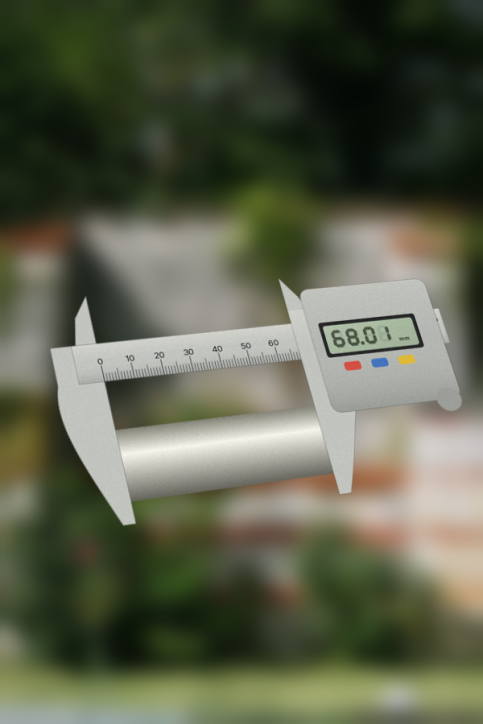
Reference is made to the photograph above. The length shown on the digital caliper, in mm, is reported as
68.01 mm
